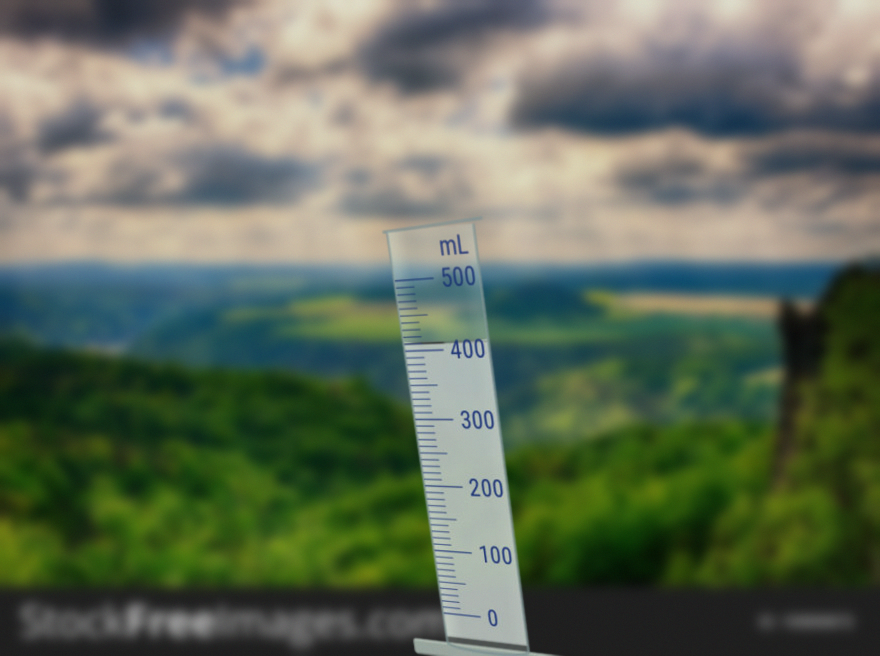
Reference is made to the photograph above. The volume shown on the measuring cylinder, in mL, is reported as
410 mL
